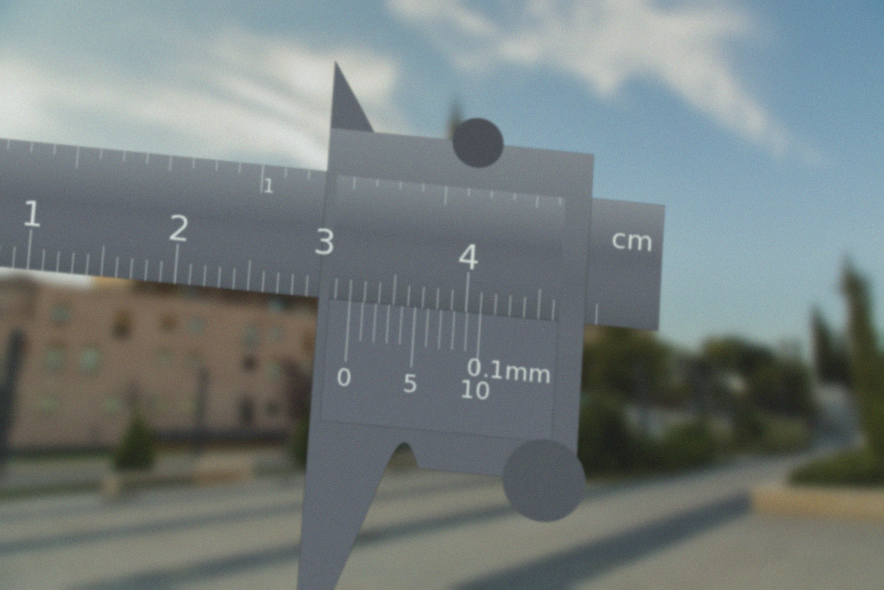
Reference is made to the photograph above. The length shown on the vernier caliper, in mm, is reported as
32.0 mm
